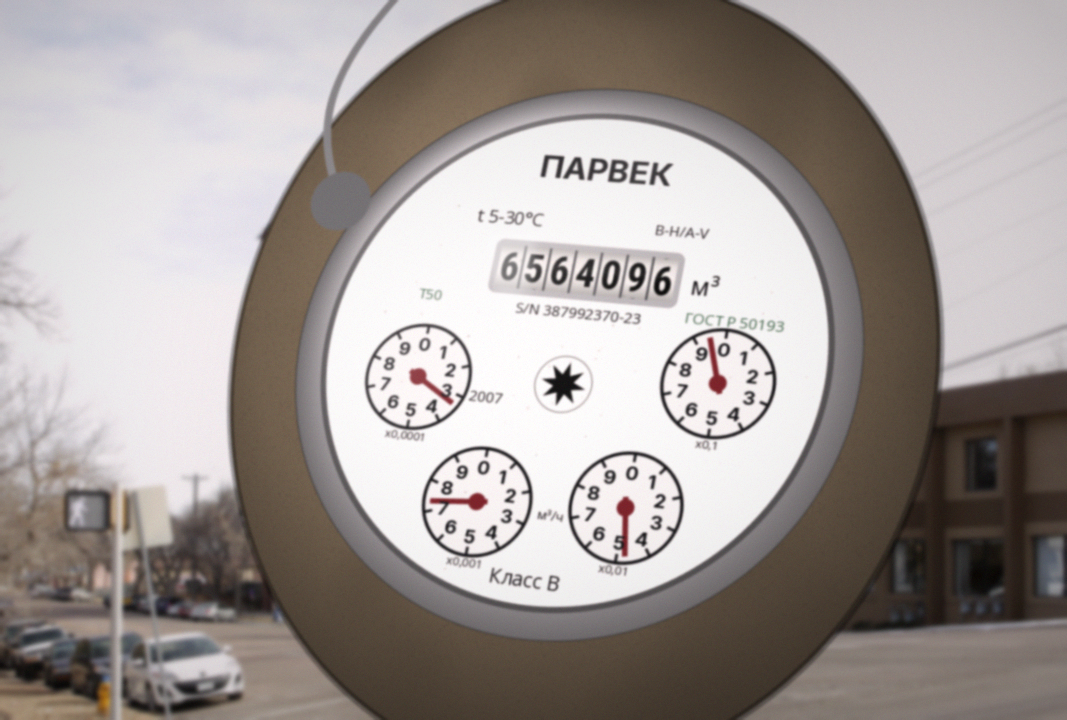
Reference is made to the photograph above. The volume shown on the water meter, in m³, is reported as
6564095.9473 m³
